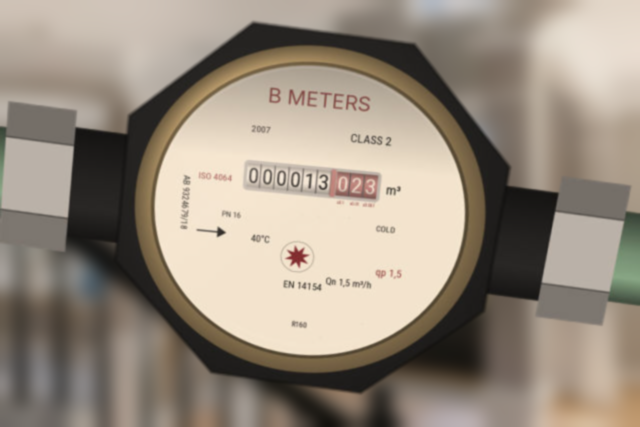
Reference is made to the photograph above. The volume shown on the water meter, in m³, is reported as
13.023 m³
